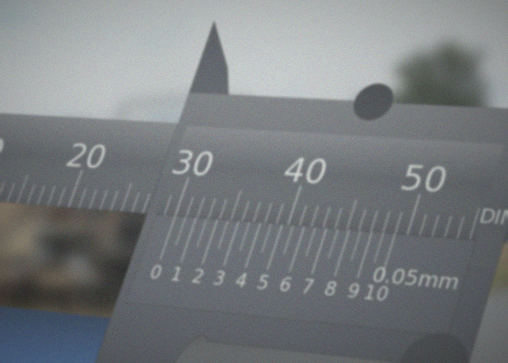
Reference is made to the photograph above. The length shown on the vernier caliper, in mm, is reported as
30.0 mm
